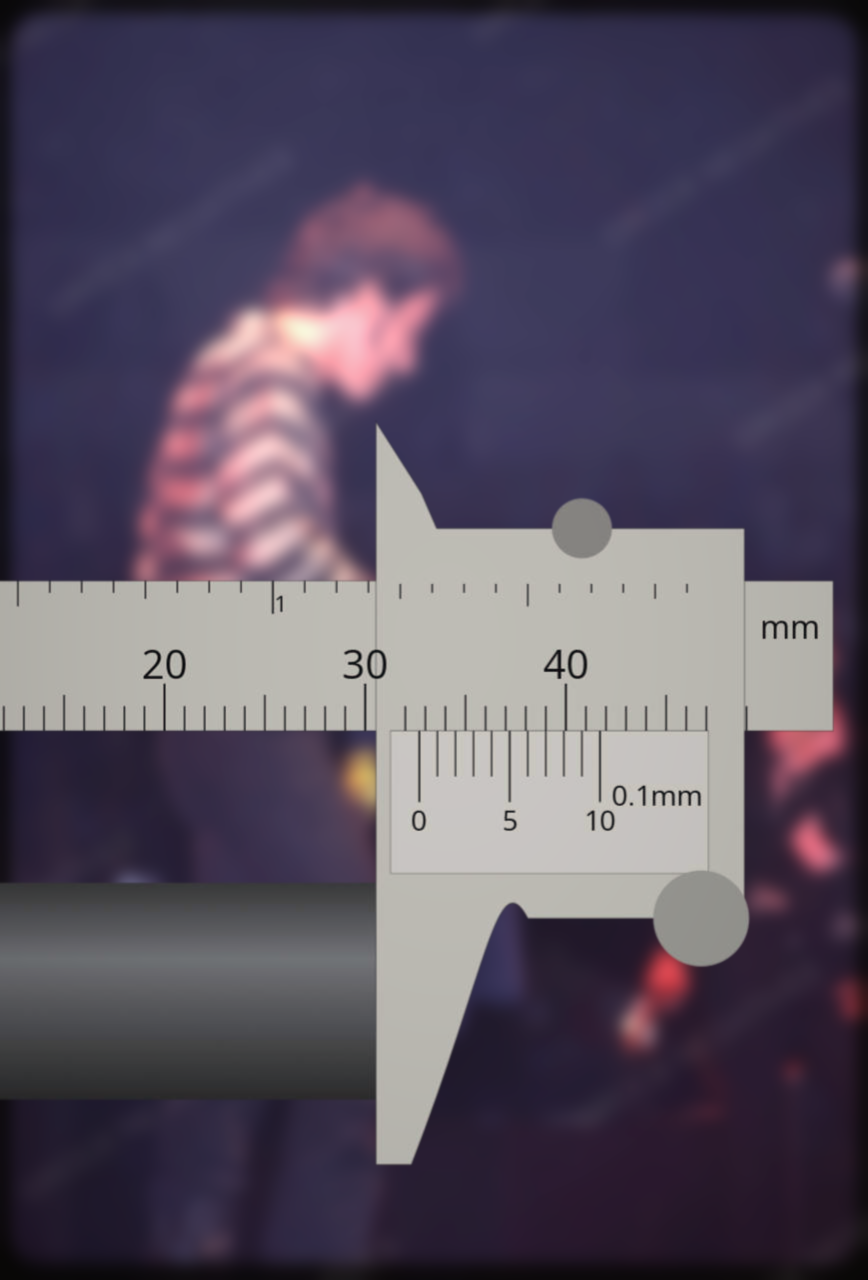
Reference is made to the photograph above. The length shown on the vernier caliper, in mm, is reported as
32.7 mm
